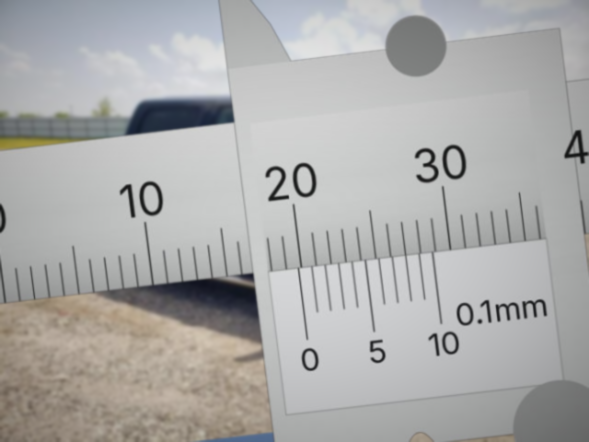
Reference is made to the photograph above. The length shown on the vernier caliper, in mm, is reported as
19.8 mm
